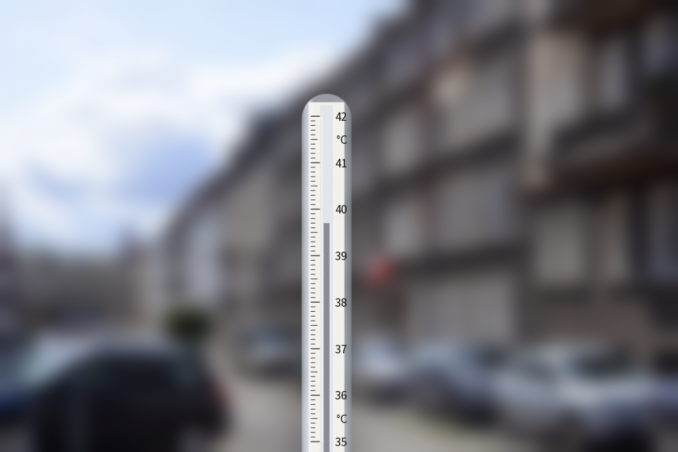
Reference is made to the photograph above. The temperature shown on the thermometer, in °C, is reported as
39.7 °C
